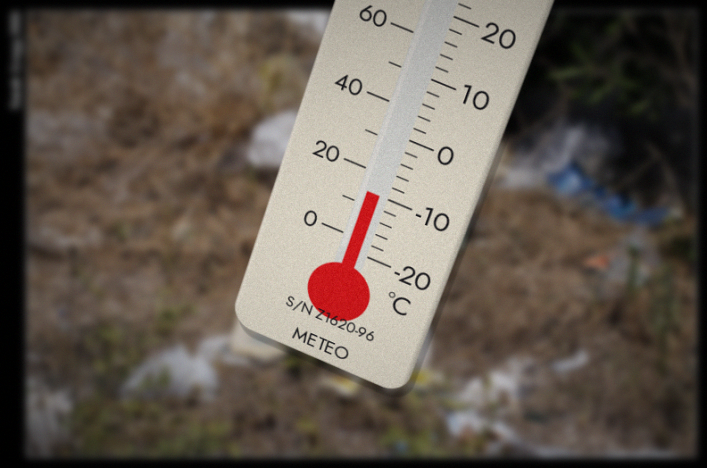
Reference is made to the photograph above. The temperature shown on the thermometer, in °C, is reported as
-10 °C
